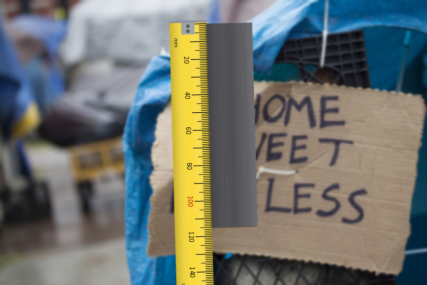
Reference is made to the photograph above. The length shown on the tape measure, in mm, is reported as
115 mm
